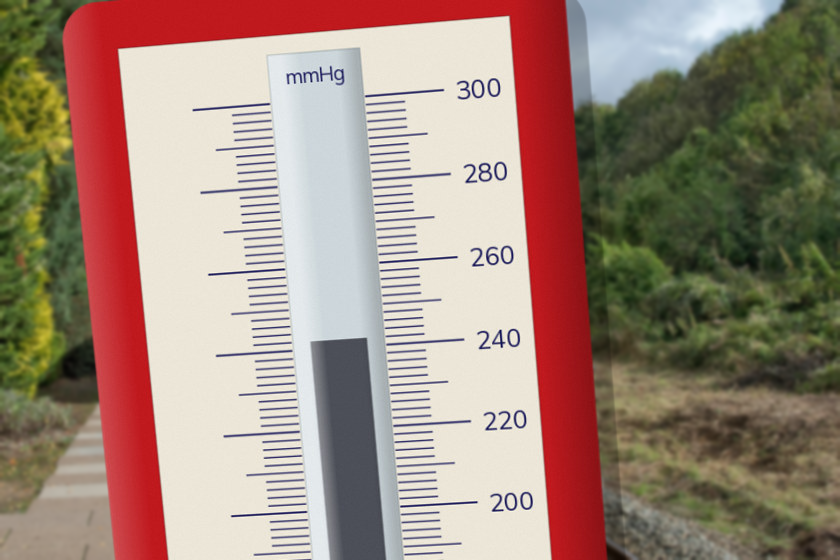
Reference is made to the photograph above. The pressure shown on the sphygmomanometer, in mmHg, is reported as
242 mmHg
